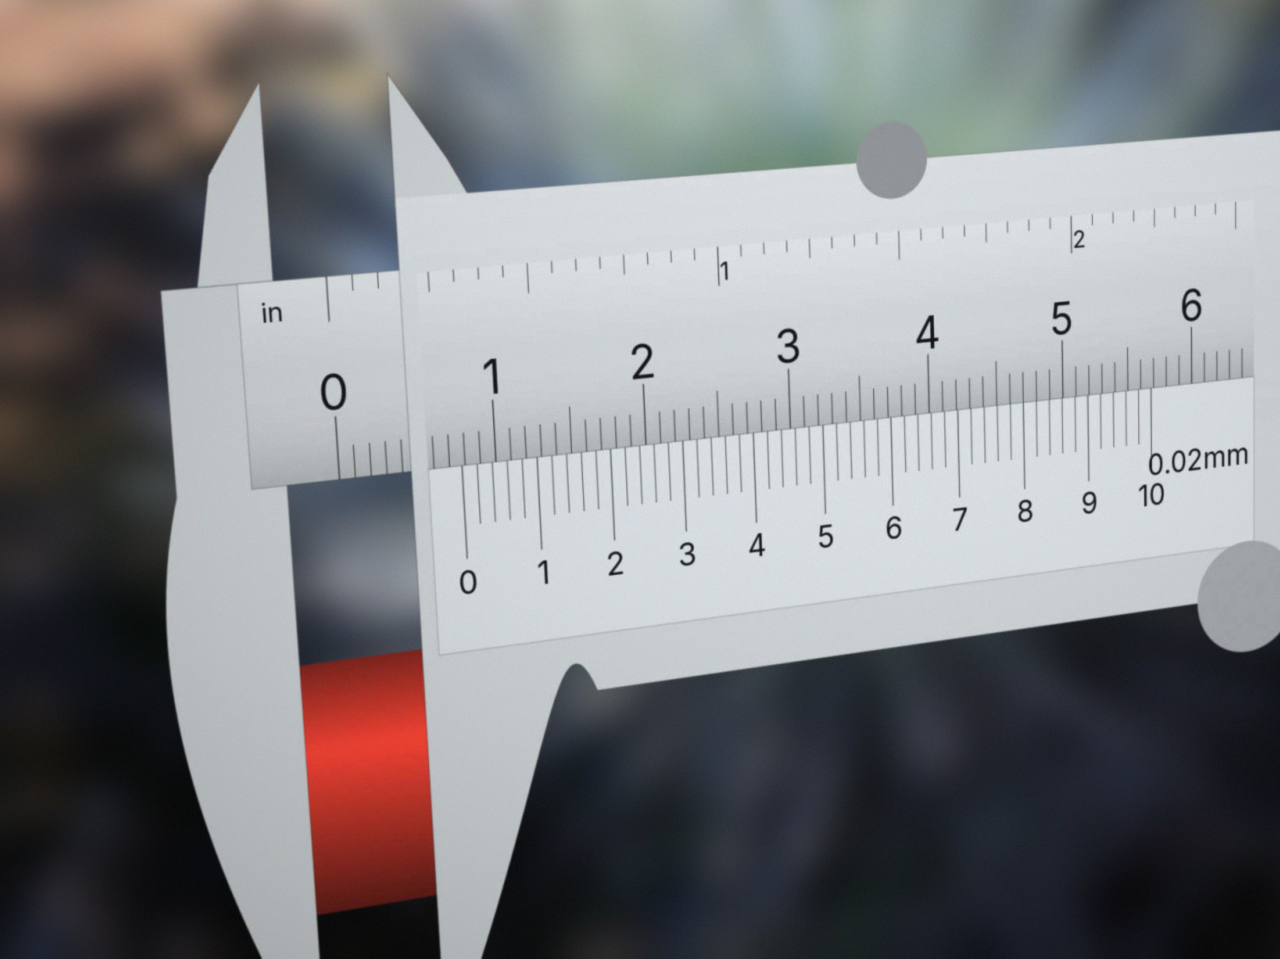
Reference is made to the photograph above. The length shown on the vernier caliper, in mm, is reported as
7.8 mm
